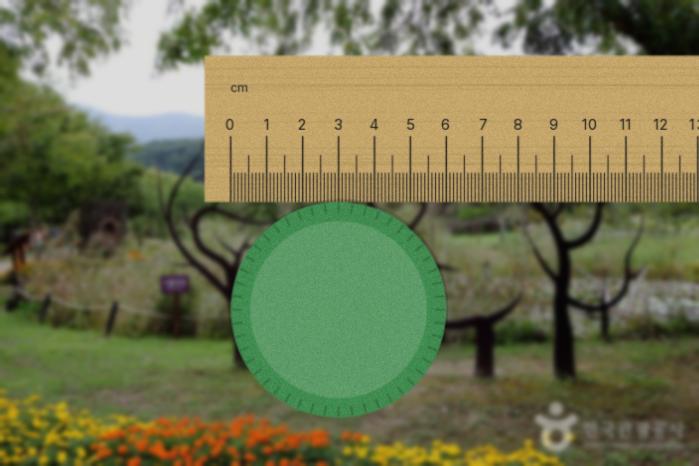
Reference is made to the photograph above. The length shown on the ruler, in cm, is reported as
6 cm
